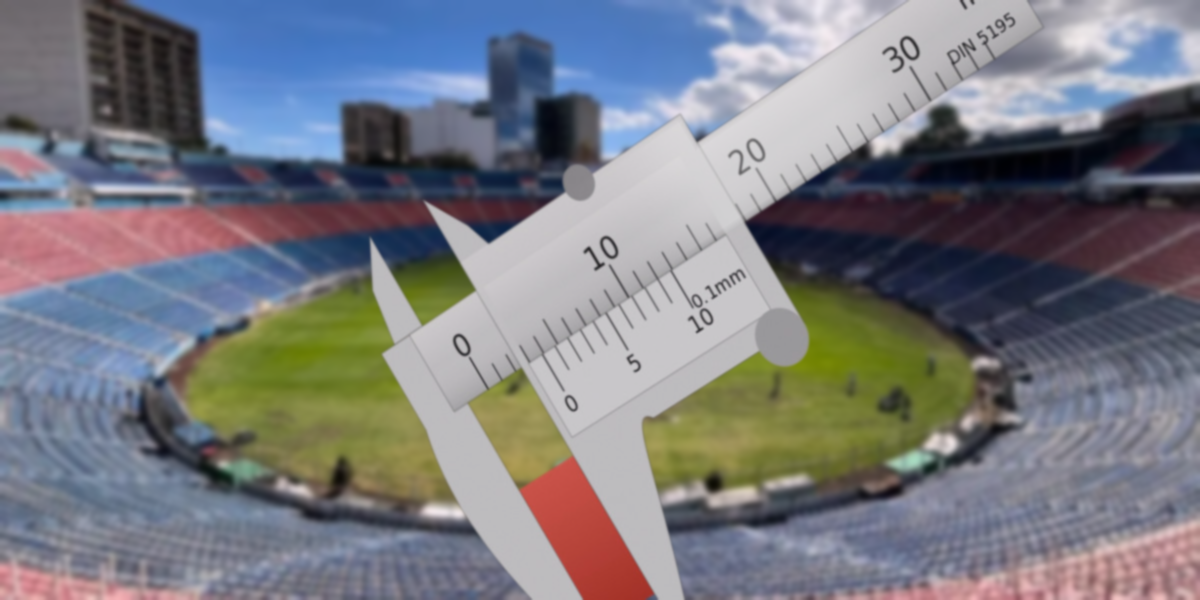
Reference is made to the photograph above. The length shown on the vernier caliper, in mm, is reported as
3.9 mm
